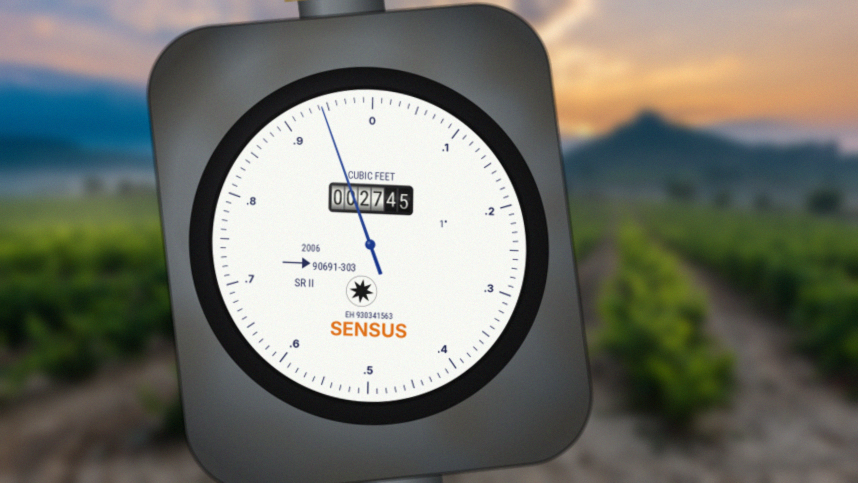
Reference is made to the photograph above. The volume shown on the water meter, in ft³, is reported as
2744.94 ft³
